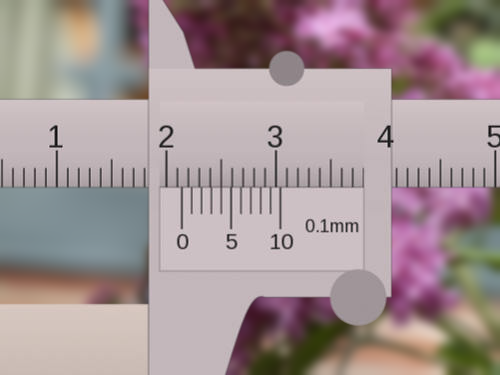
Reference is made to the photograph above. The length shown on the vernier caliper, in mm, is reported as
21.4 mm
